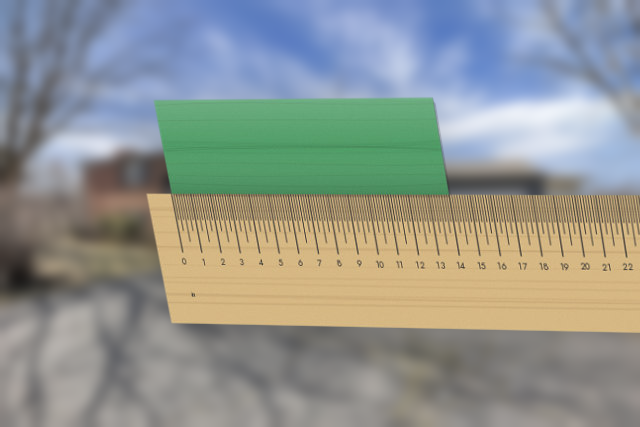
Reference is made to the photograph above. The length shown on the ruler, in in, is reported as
14 in
